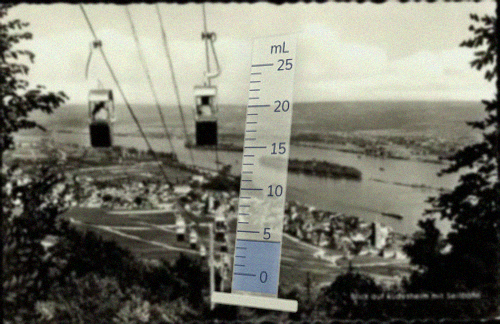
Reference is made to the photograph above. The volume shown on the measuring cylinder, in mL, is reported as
4 mL
